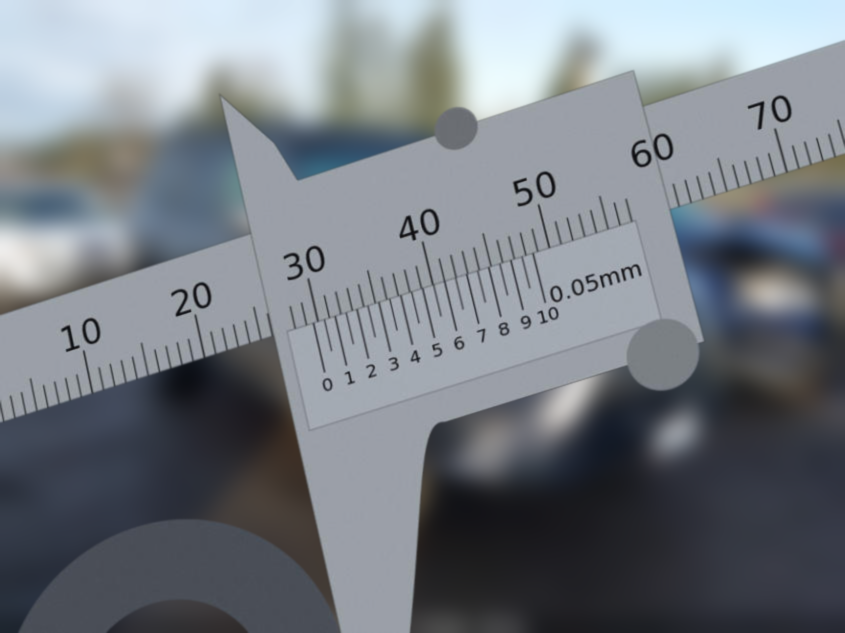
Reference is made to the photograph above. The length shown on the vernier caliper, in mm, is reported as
29.6 mm
